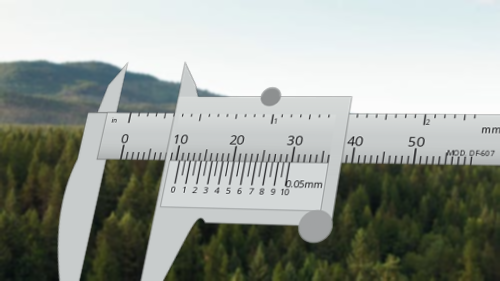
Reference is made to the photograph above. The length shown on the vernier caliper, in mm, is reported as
10.6 mm
